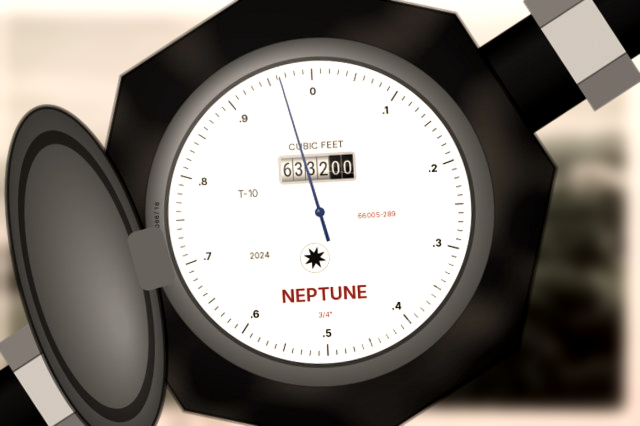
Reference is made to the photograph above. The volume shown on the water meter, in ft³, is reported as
633199.96 ft³
